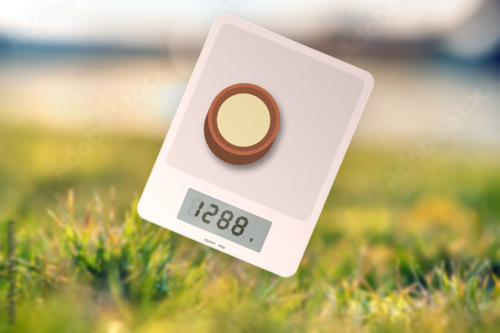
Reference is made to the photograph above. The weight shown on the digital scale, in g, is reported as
1288 g
